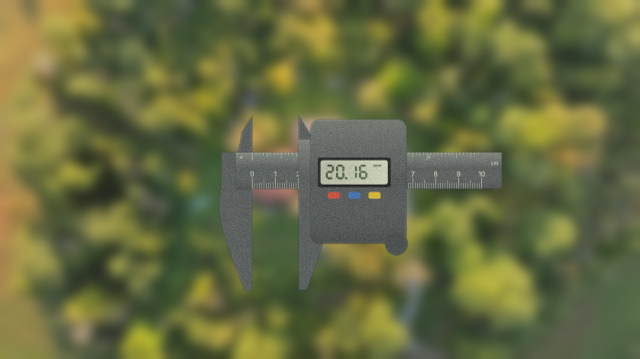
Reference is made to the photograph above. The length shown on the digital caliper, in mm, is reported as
20.16 mm
